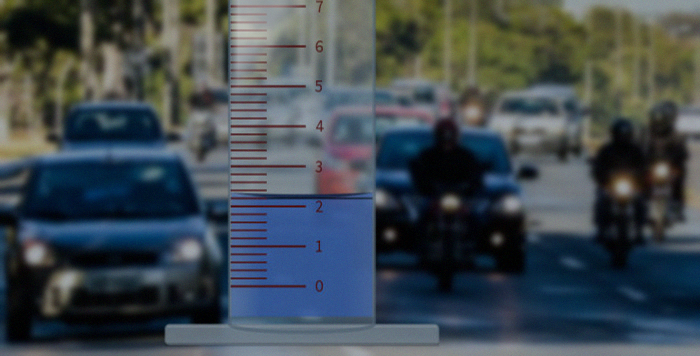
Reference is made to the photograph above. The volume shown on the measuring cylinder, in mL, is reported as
2.2 mL
